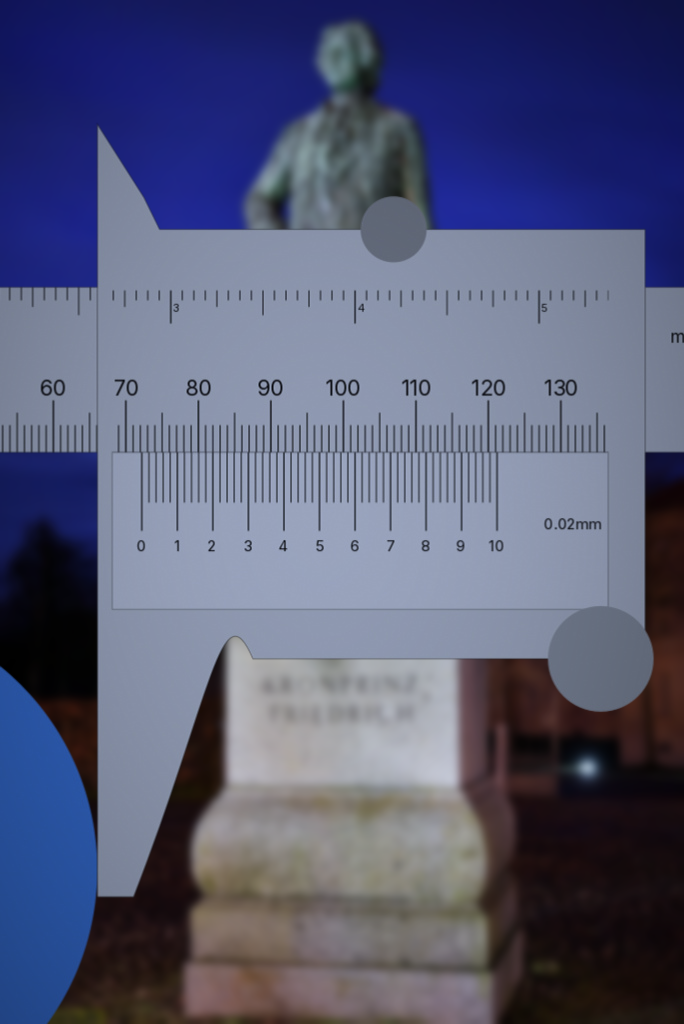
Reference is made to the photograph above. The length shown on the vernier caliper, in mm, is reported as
72.2 mm
